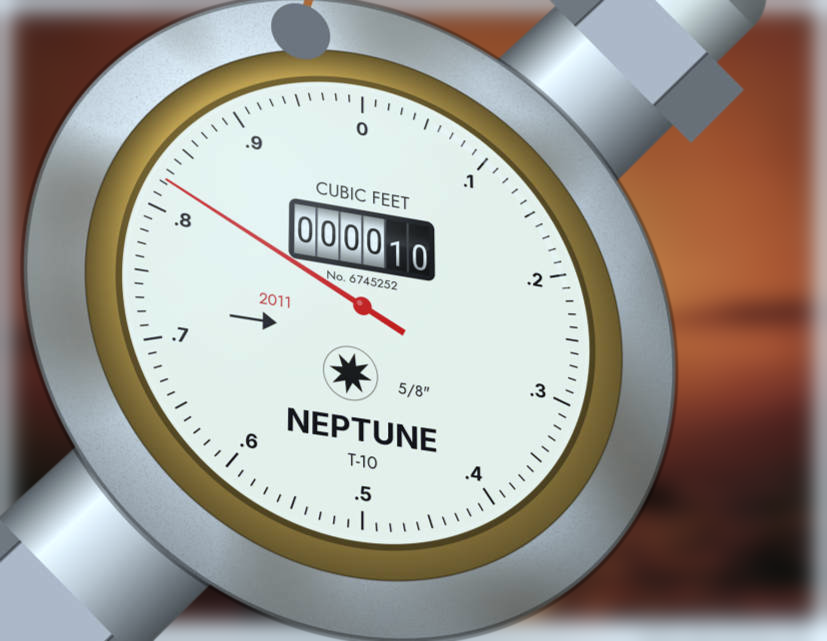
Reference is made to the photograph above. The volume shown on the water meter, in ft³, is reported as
9.82 ft³
